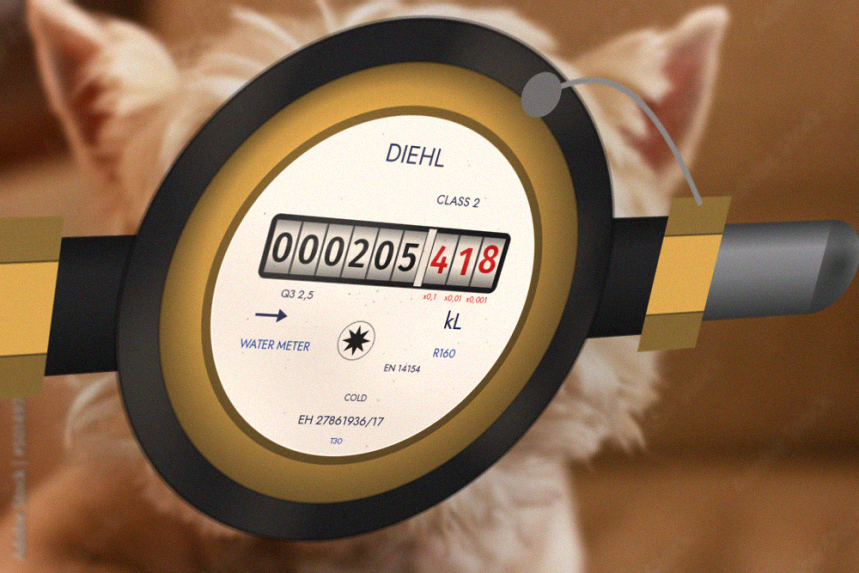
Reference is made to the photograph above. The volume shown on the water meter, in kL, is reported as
205.418 kL
